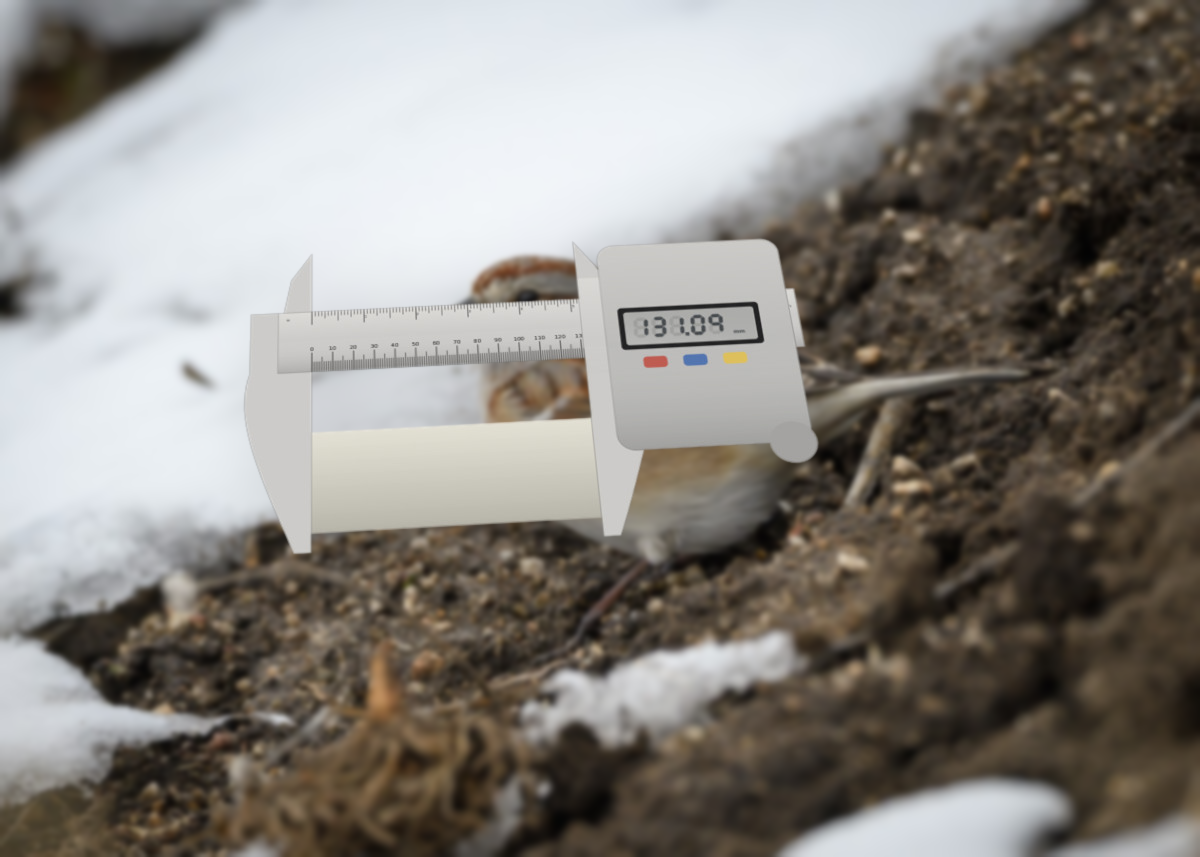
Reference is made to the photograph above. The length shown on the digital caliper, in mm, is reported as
131.09 mm
